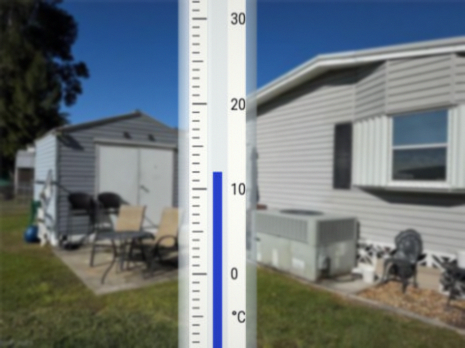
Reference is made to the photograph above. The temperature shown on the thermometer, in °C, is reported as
12 °C
